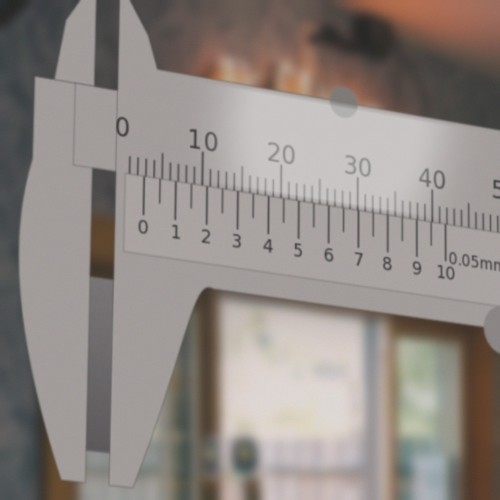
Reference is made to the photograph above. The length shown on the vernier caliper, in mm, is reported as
2.8 mm
